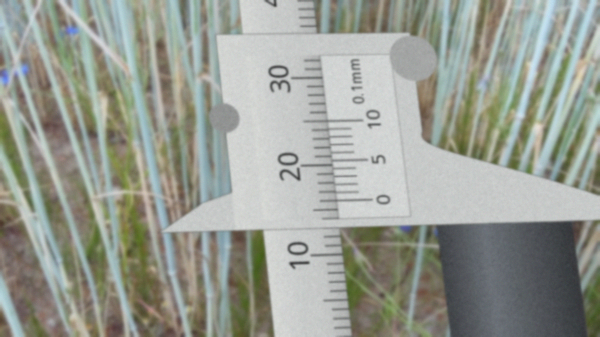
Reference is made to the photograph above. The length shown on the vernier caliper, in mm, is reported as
16.0 mm
